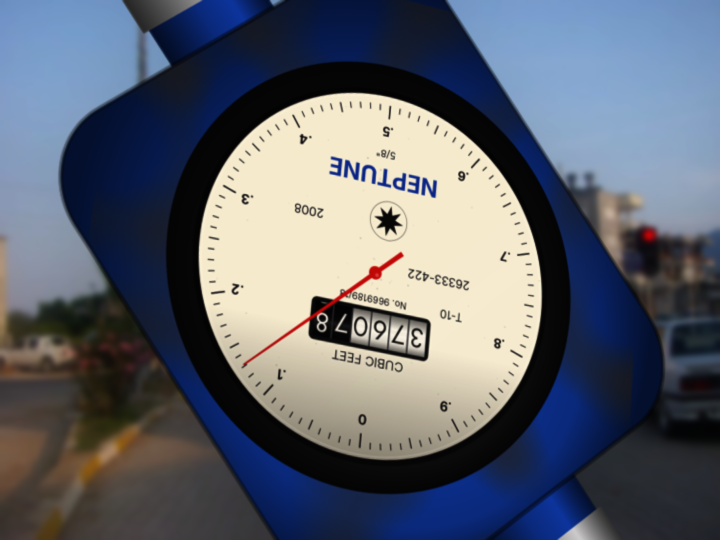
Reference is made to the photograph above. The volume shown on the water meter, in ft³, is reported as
376078.13 ft³
